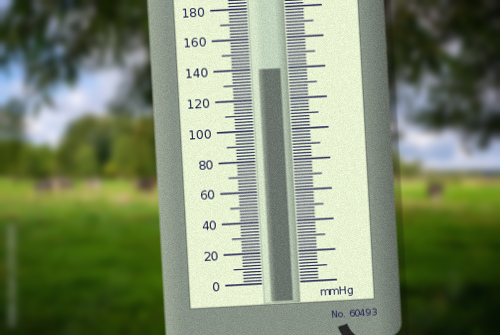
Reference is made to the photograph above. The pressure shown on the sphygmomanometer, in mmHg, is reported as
140 mmHg
